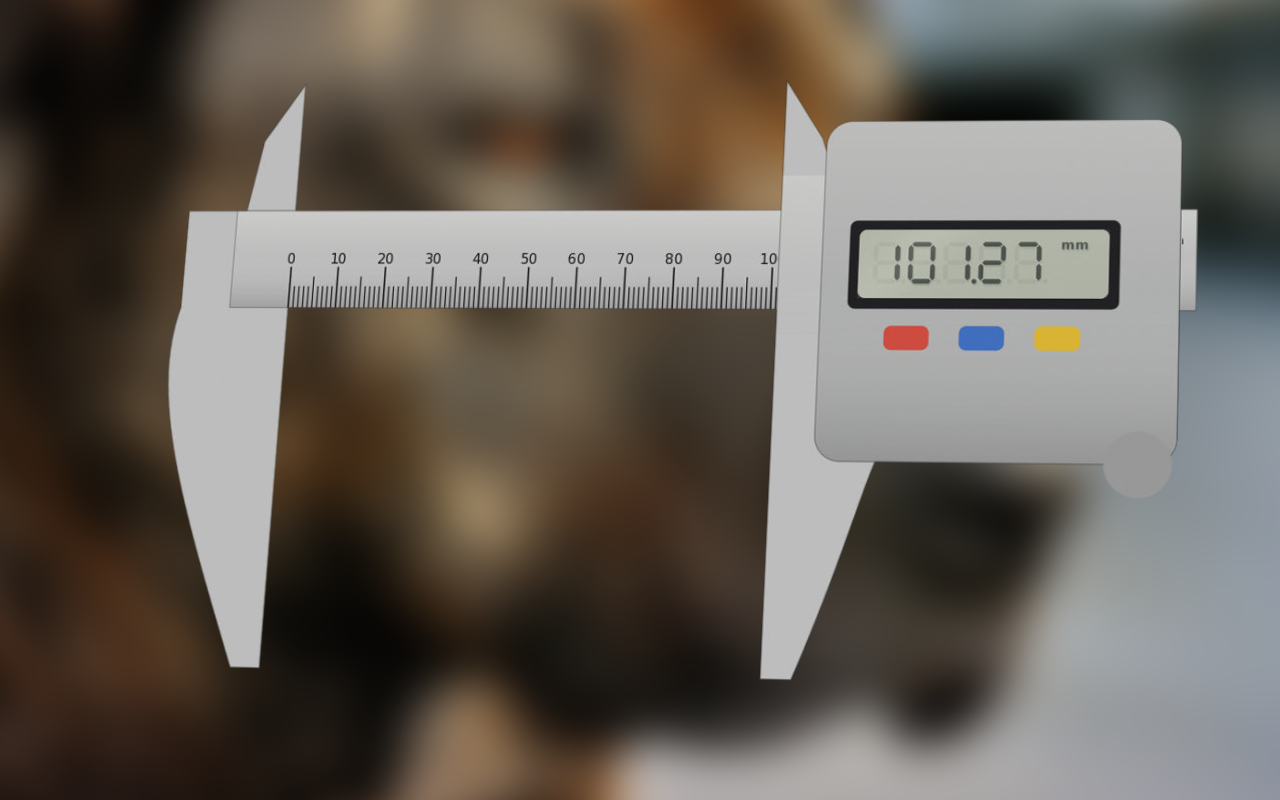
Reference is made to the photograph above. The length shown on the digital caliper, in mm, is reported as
101.27 mm
